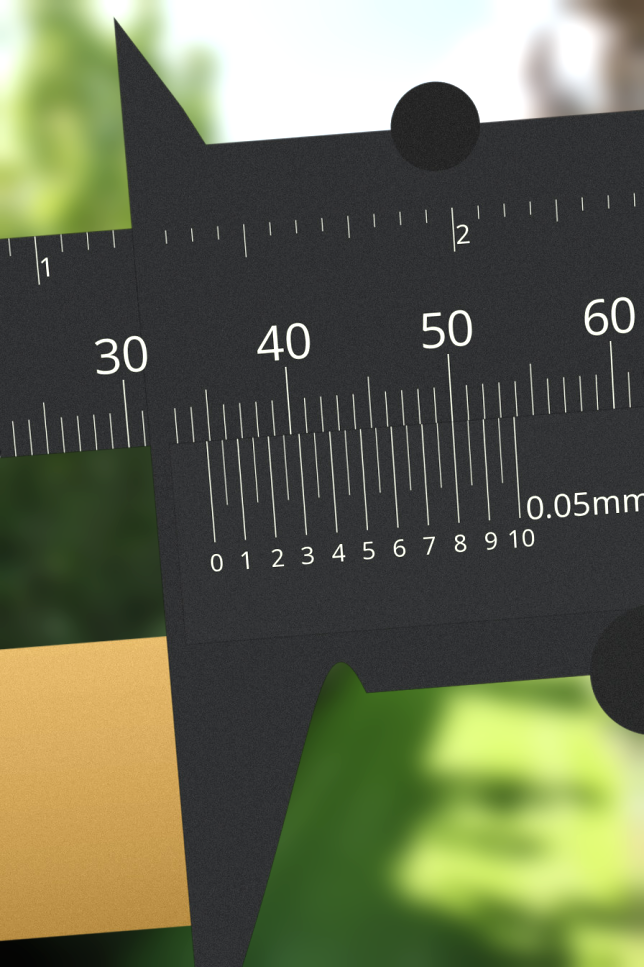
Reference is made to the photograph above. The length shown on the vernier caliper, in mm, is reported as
34.8 mm
